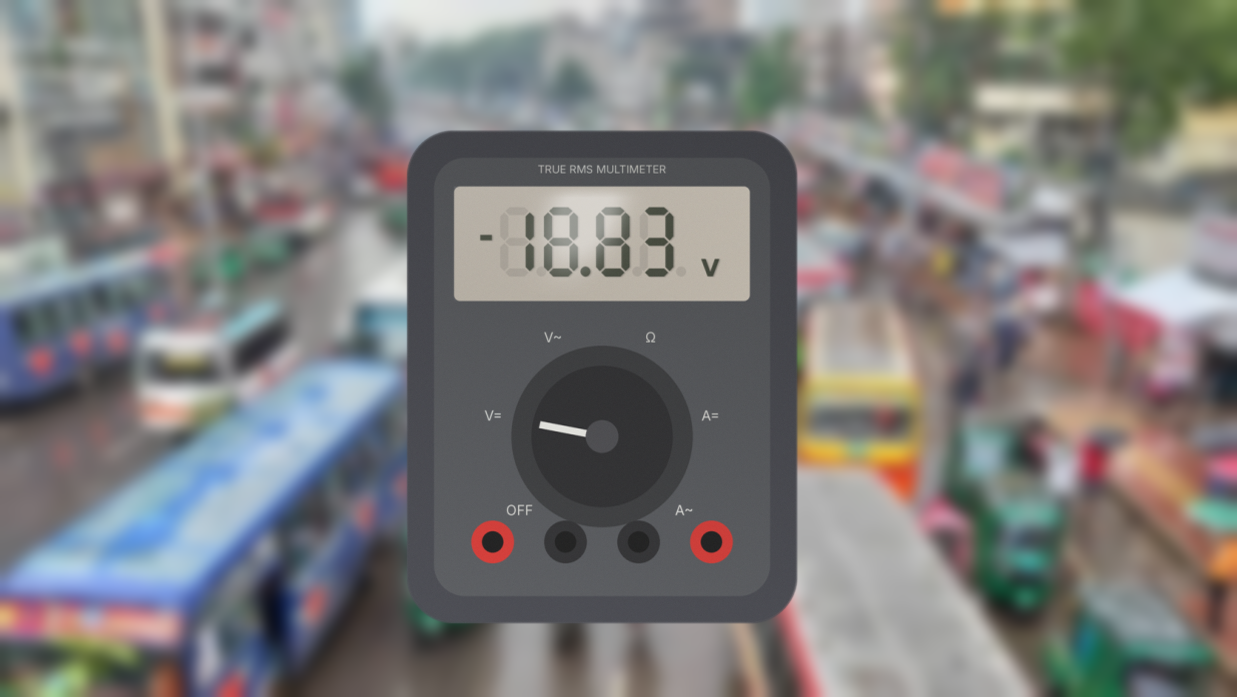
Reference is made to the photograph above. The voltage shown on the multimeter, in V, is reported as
-18.83 V
